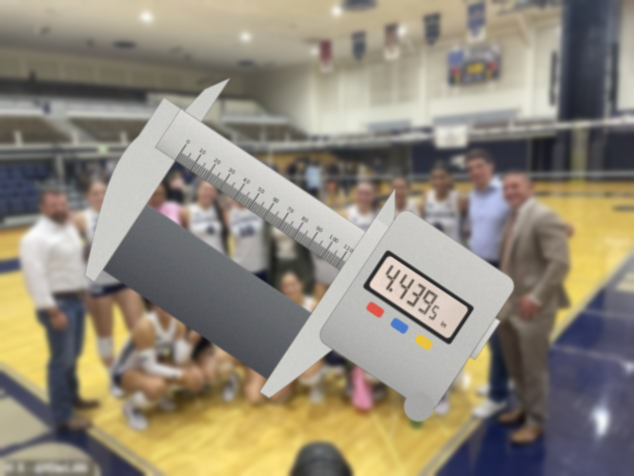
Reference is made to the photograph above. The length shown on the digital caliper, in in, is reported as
4.4395 in
